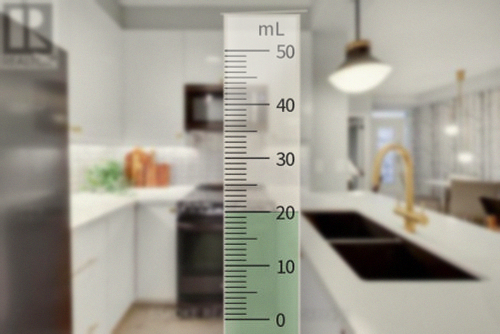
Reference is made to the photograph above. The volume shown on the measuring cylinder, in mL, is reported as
20 mL
